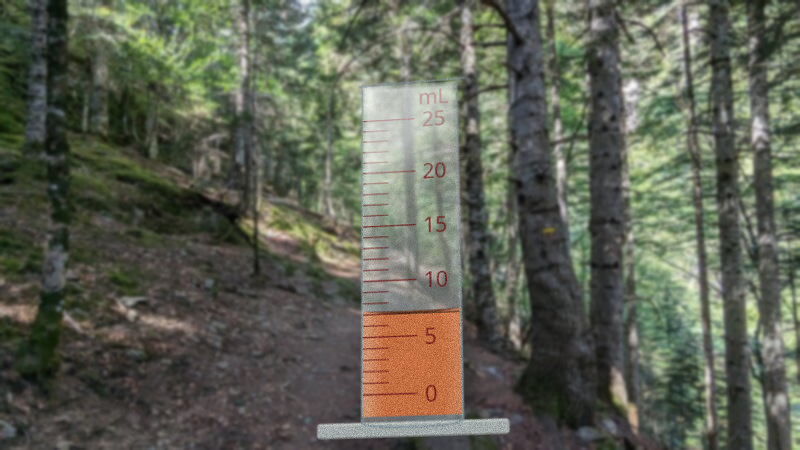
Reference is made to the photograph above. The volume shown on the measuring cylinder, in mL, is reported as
7 mL
